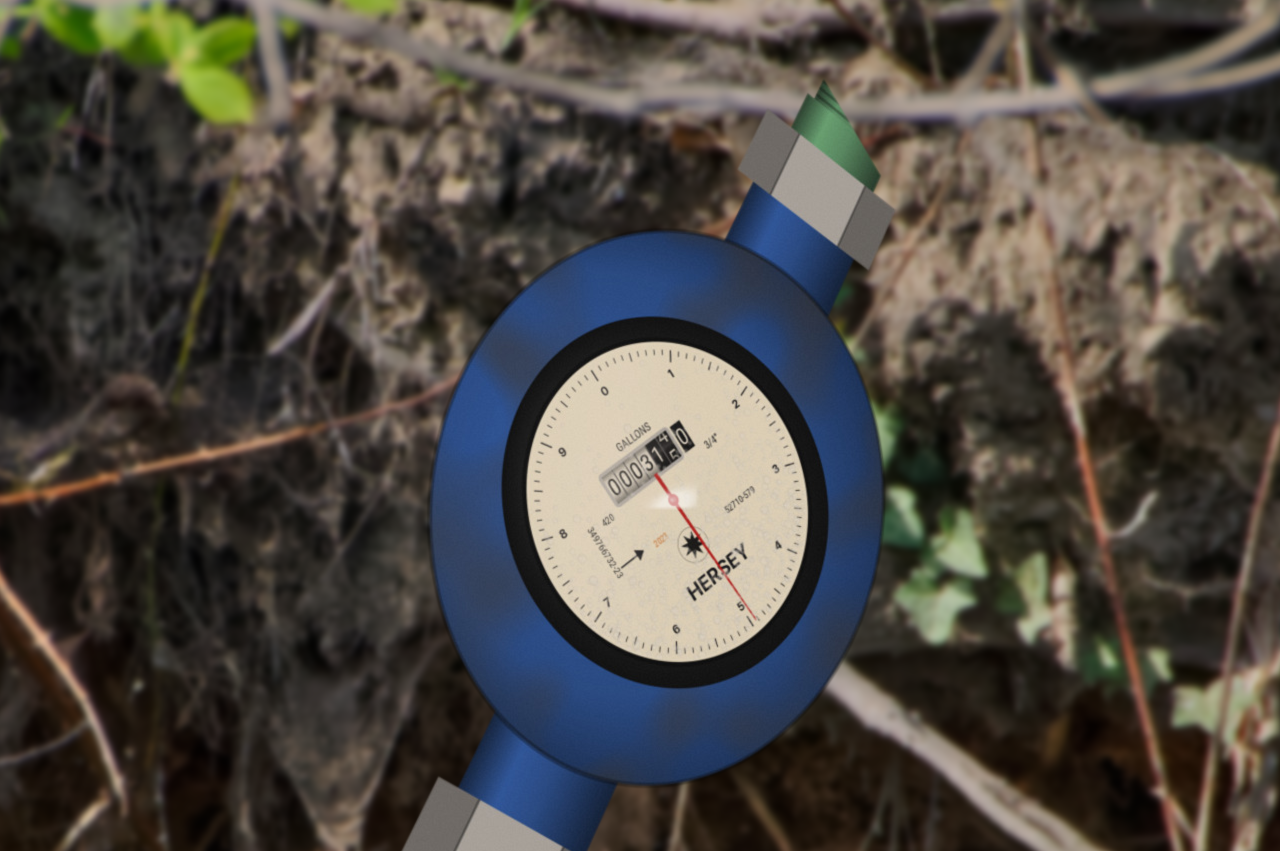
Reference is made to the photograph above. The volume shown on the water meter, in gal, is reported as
3144.9 gal
